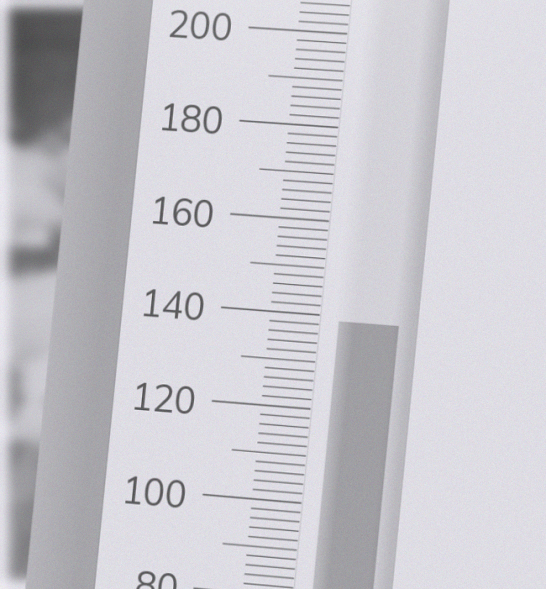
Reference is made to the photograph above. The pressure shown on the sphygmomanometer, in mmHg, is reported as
139 mmHg
